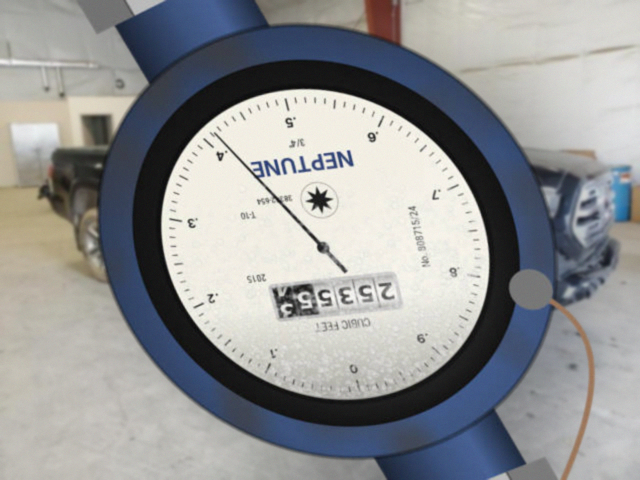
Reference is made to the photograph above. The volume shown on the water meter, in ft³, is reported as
253553.41 ft³
